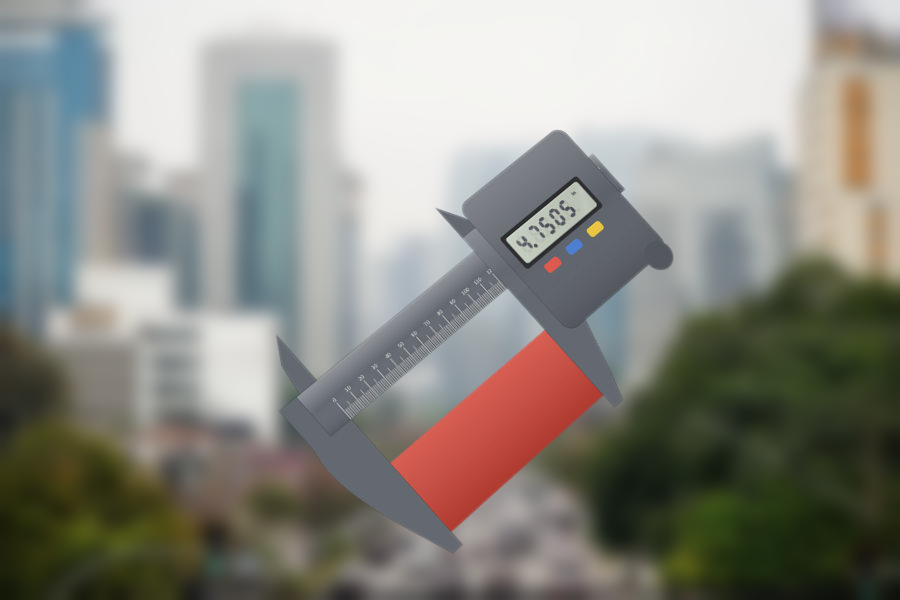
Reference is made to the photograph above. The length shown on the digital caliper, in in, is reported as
4.7505 in
